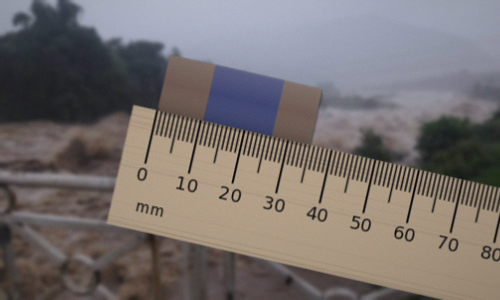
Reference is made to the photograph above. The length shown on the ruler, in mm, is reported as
35 mm
